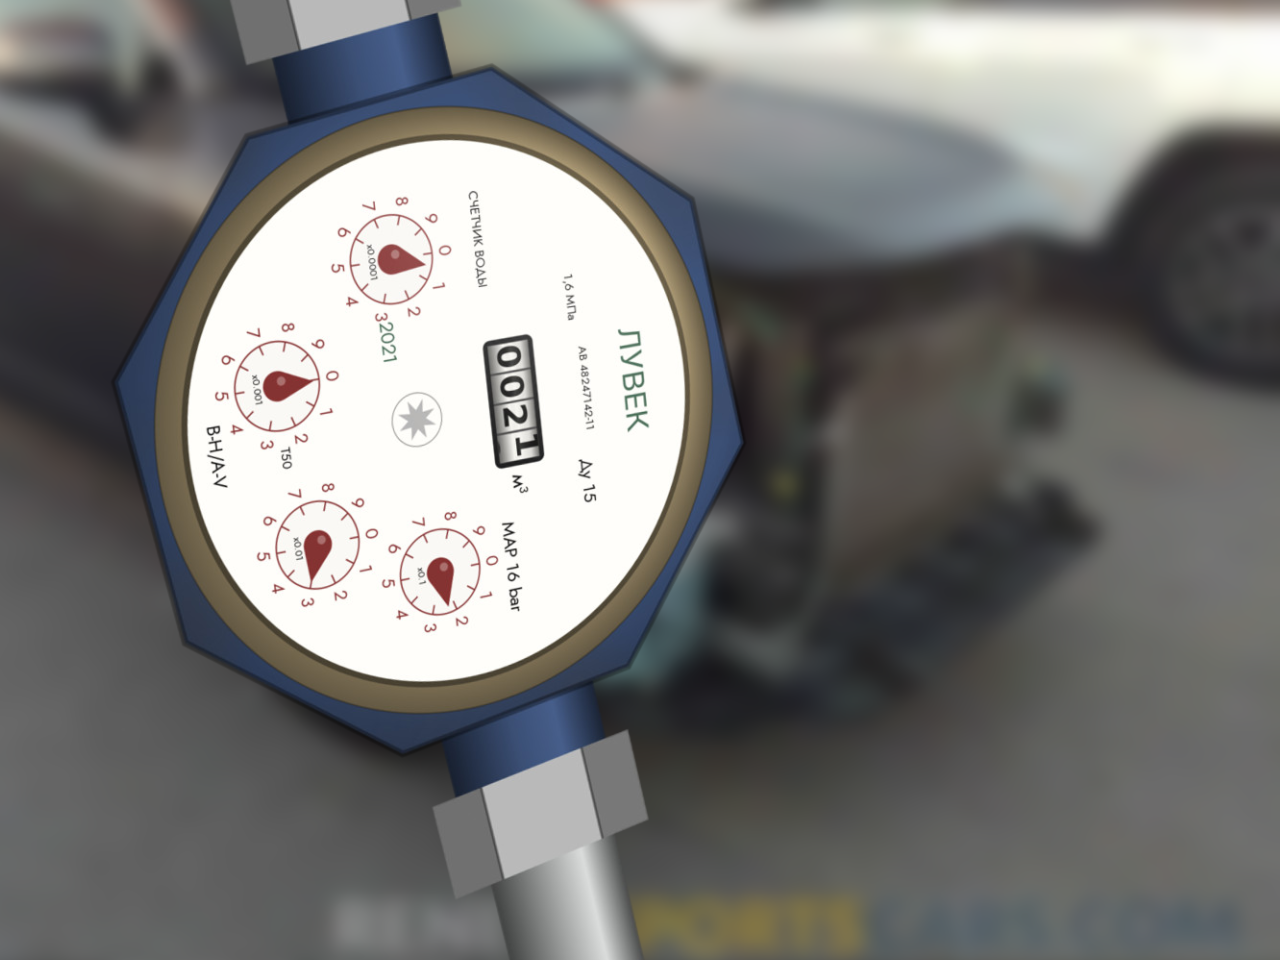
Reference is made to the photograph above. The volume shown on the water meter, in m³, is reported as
21.2300 m³
